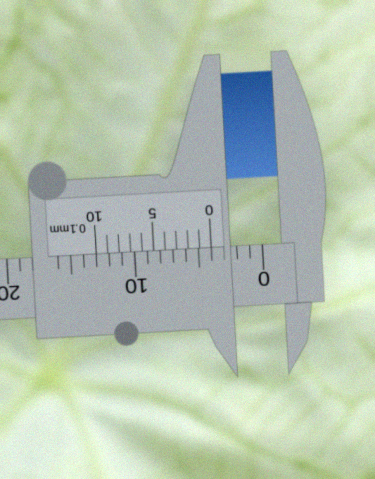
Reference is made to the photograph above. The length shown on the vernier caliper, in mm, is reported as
4.0 mm
